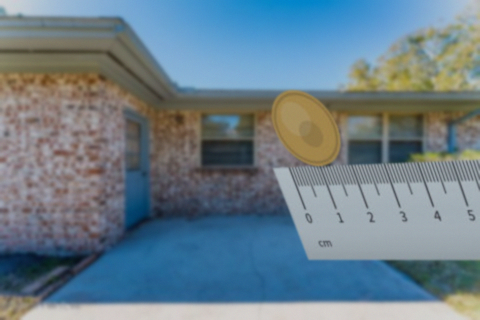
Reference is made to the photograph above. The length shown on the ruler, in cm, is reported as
2 cm
